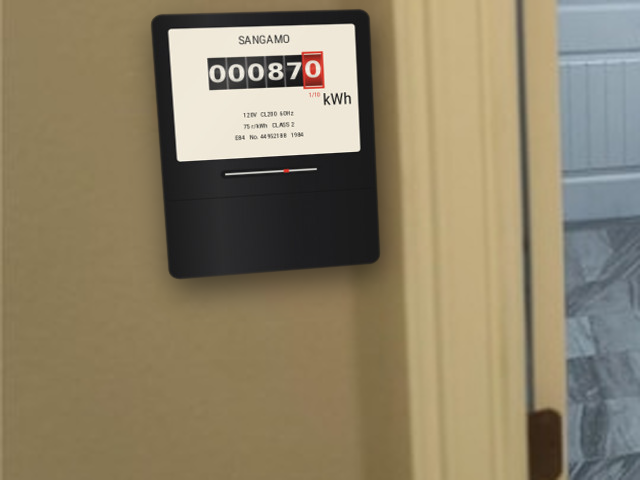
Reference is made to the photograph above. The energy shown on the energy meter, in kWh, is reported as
87.0 kWh
